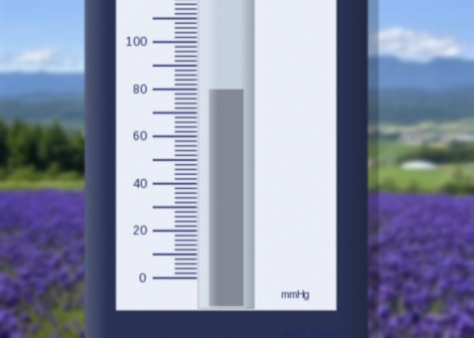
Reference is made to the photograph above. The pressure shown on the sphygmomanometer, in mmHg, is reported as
80 mmHg
